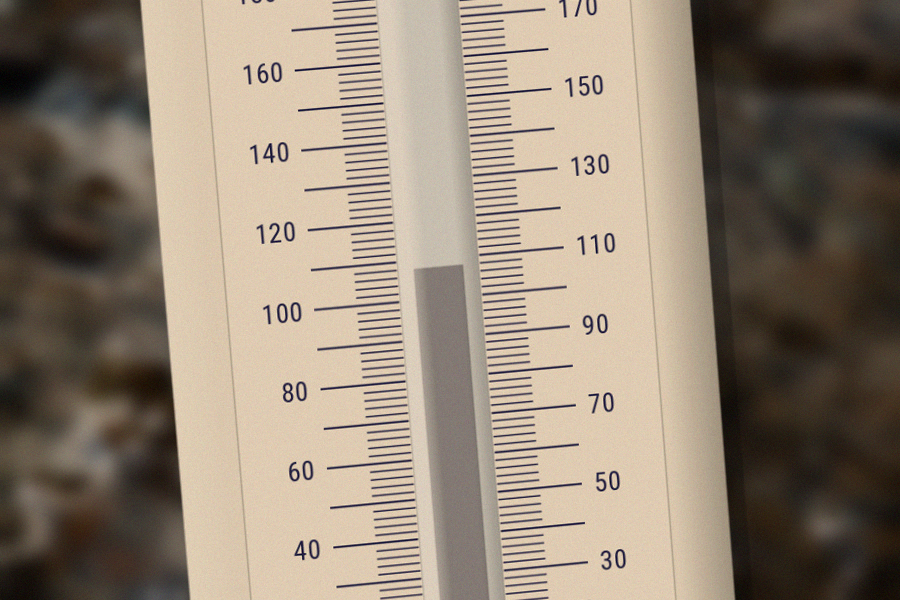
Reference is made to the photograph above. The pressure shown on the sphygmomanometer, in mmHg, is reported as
108 mmHg
